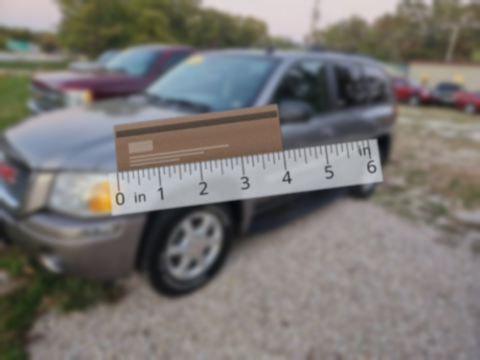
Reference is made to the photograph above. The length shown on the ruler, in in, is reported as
4 in
